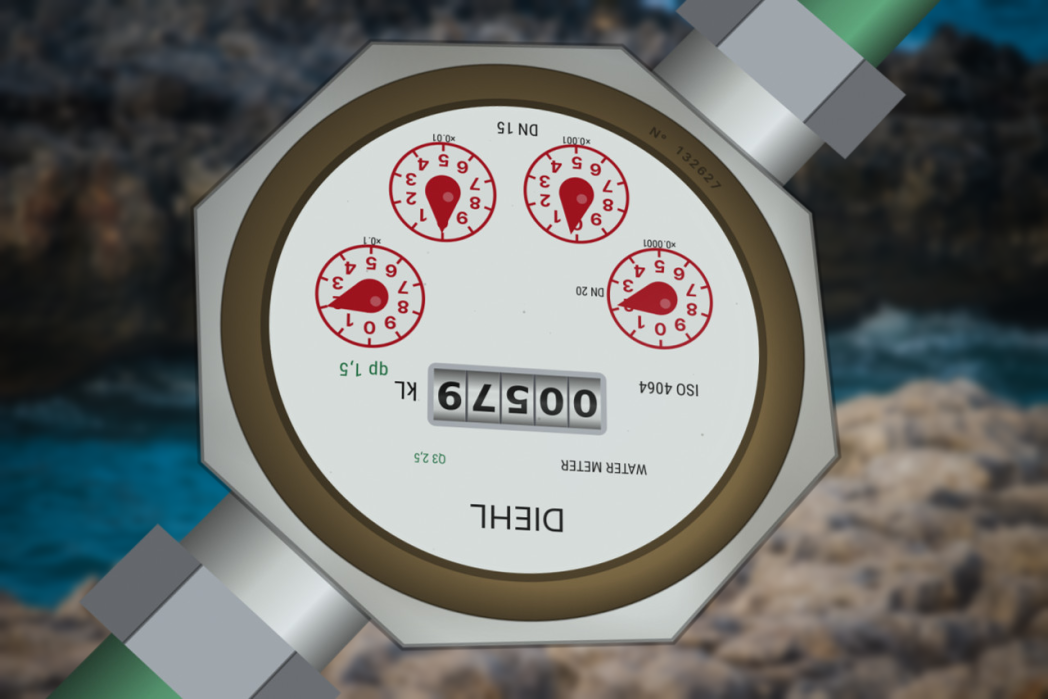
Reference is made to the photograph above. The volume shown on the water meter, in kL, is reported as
579.2002 kL
